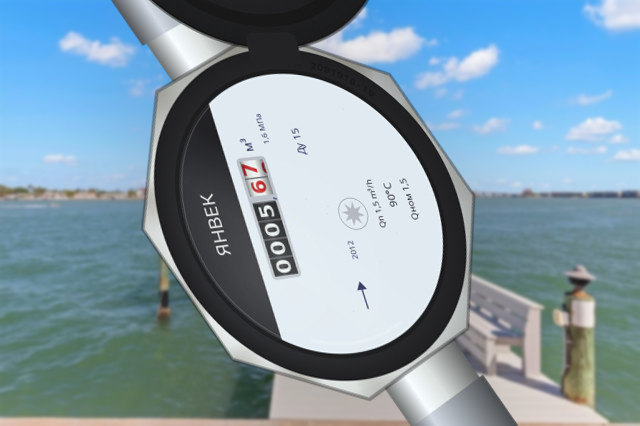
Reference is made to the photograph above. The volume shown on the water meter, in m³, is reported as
5.67 m³
